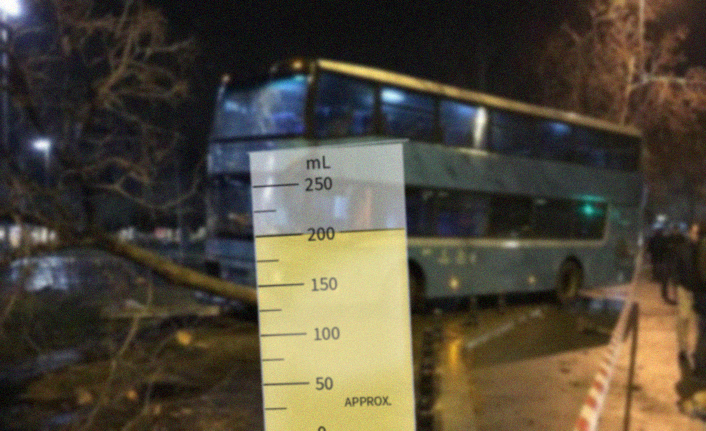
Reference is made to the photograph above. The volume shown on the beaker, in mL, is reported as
200 mL
